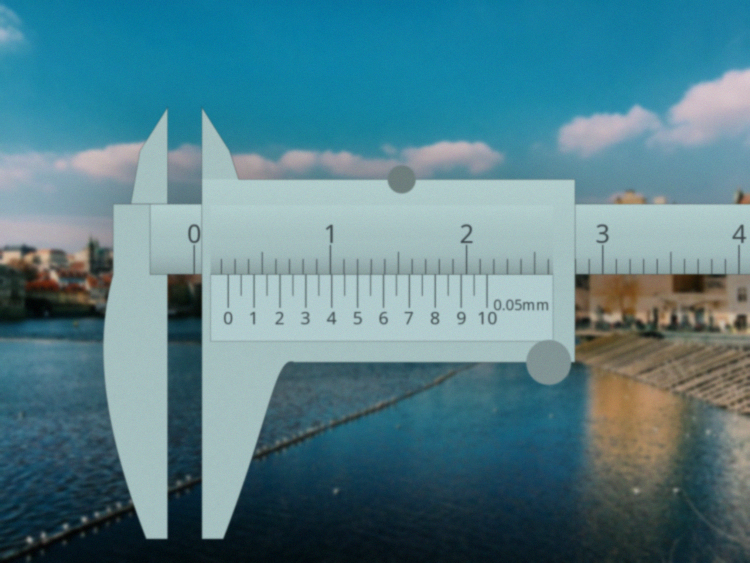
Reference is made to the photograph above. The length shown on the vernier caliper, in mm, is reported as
2.5 mm
